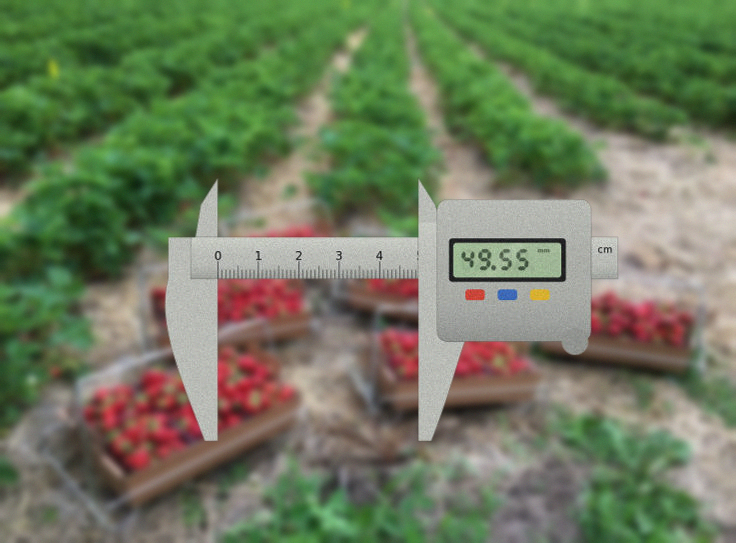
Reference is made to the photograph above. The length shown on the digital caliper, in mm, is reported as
49.55 mm
